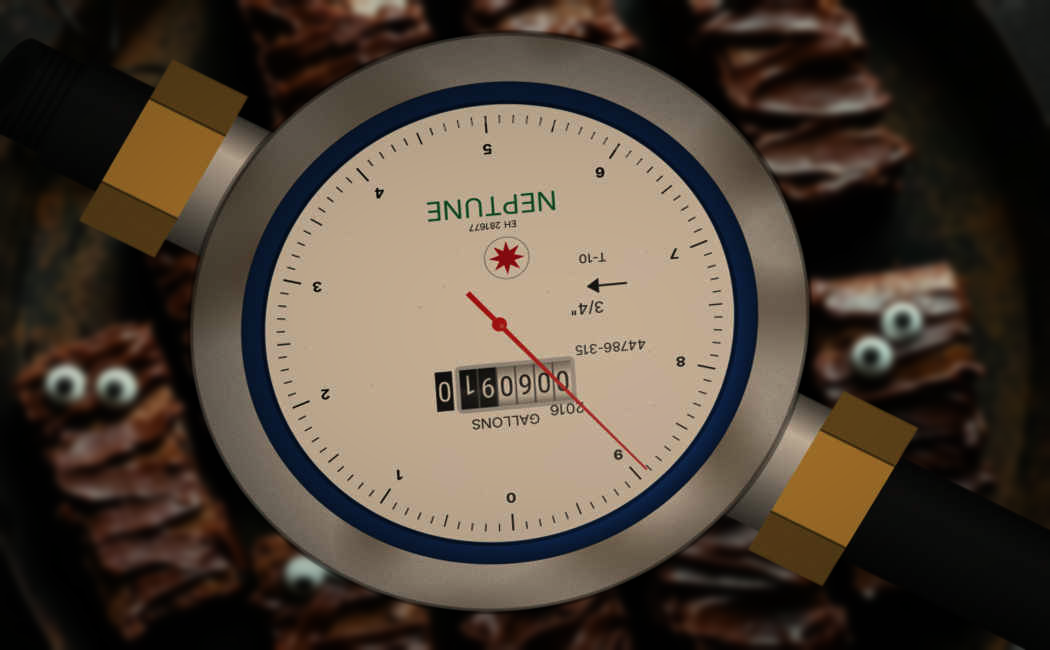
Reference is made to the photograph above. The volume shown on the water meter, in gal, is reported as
60908.9 gal
